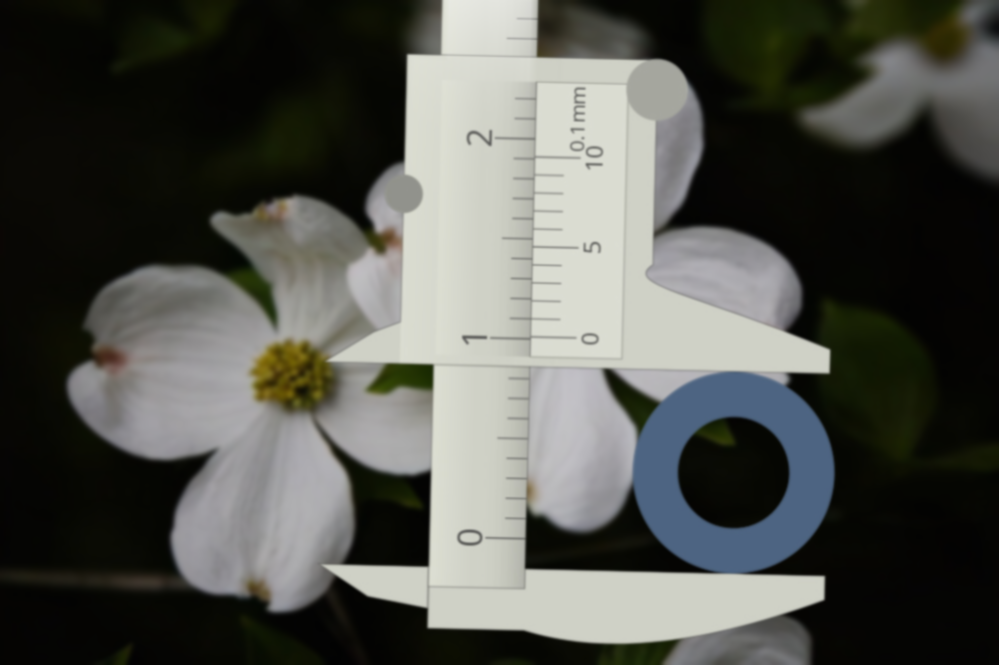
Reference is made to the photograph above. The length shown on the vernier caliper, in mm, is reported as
10.1 mm
